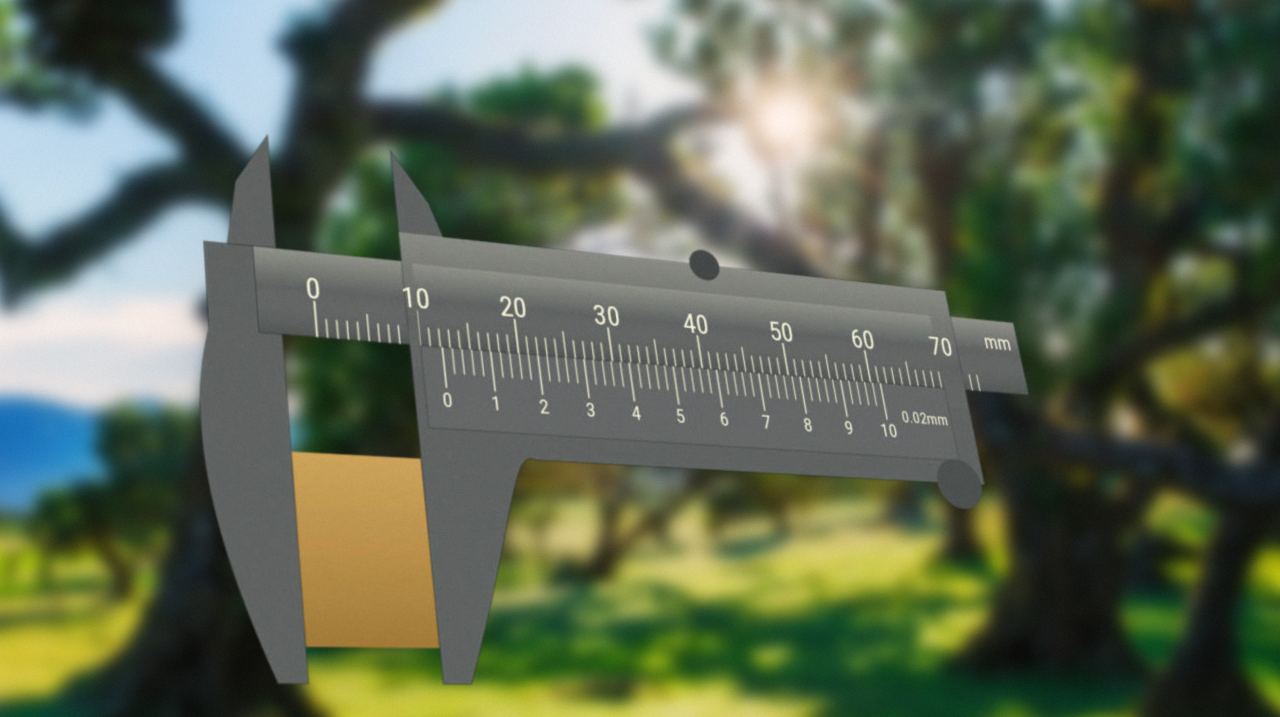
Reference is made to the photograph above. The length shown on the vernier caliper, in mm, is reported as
12.2 mm
